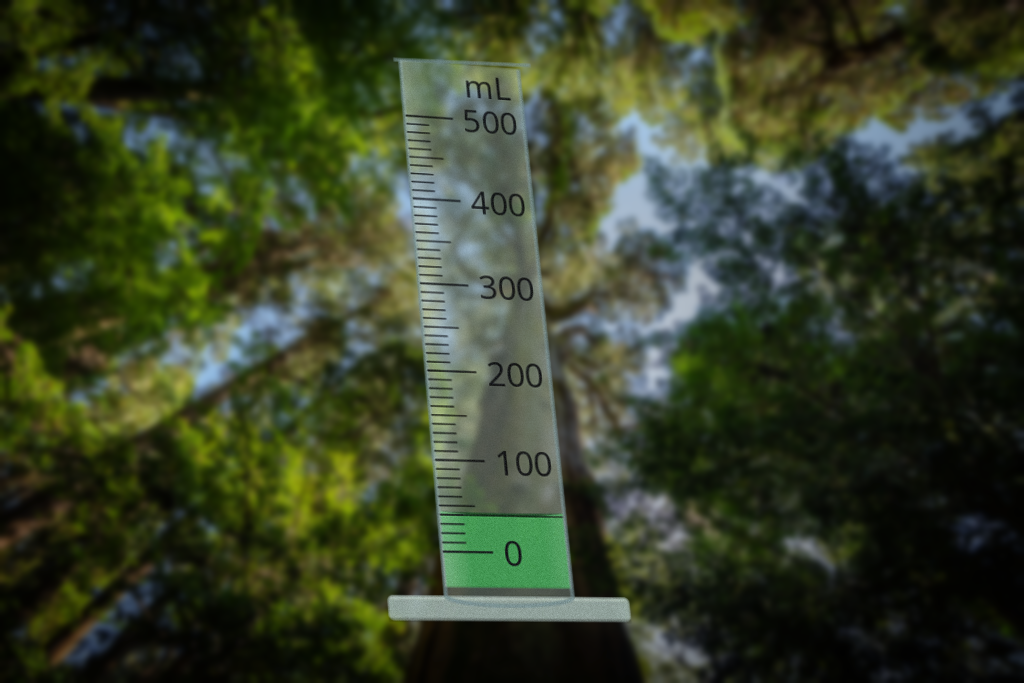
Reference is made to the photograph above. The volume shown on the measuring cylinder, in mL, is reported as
40 mL
